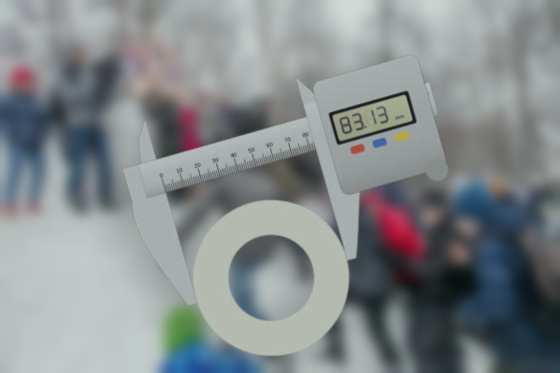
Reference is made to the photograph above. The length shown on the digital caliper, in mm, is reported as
83.13 mm
